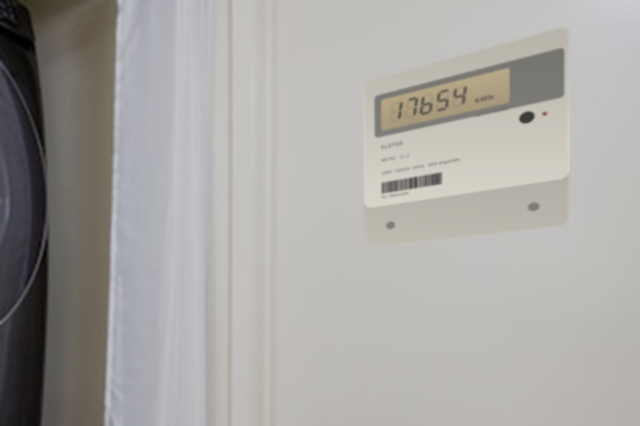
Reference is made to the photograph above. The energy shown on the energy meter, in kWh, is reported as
17654 kWh
